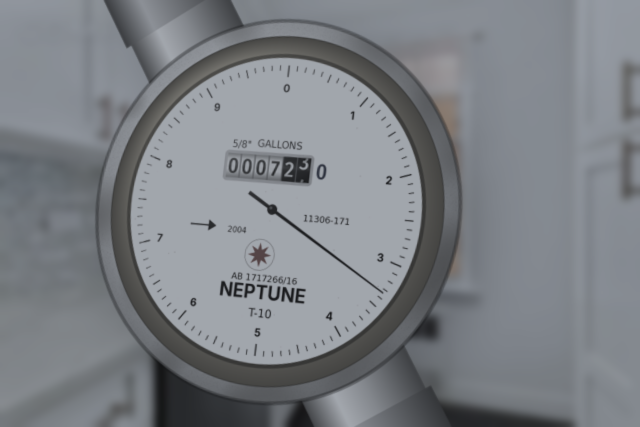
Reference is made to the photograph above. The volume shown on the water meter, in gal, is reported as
7233.3 gal
